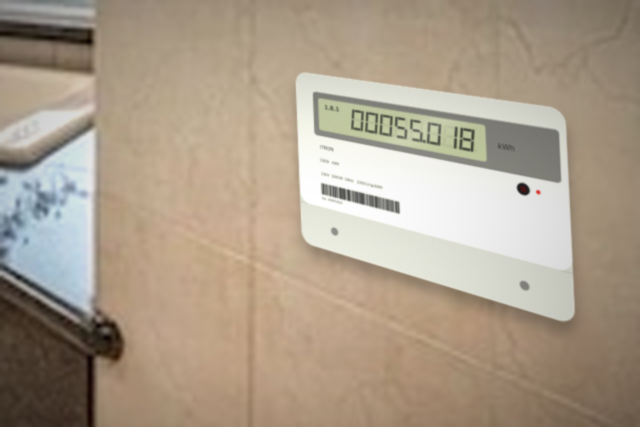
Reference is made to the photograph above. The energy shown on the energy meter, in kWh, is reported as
55.018 kWh
